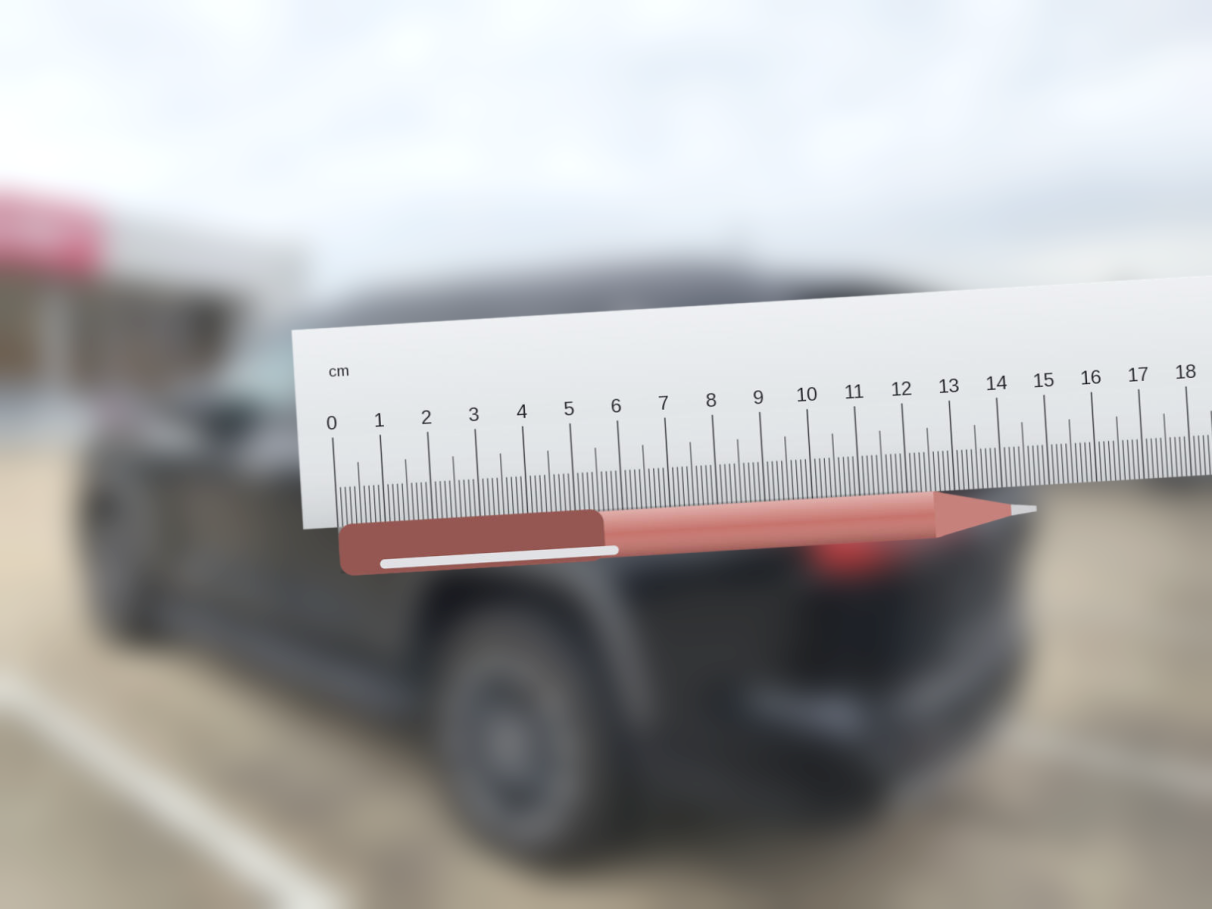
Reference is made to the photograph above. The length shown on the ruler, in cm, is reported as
14.7 cm
